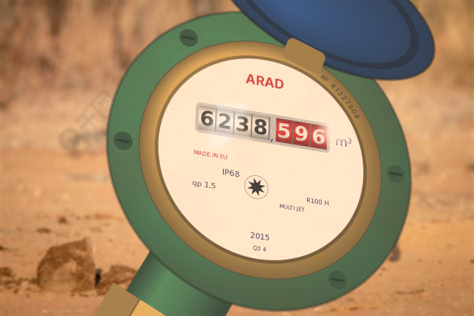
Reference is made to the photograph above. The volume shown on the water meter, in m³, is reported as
6238.596 m³
